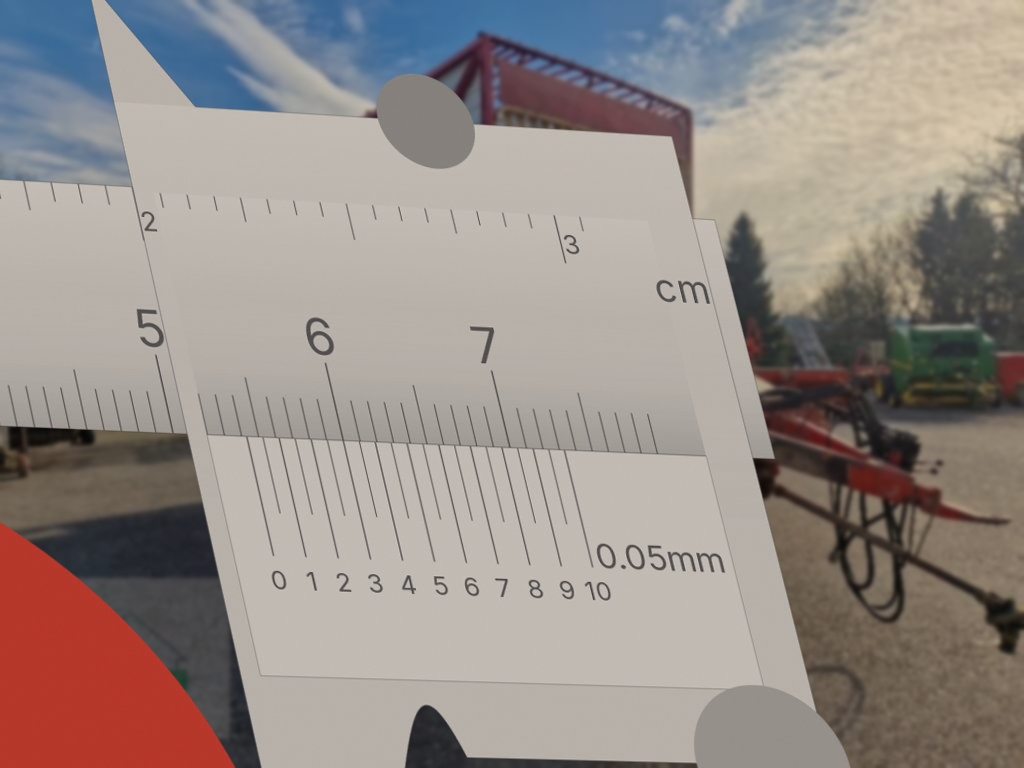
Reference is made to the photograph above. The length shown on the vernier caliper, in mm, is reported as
54.3 mm
